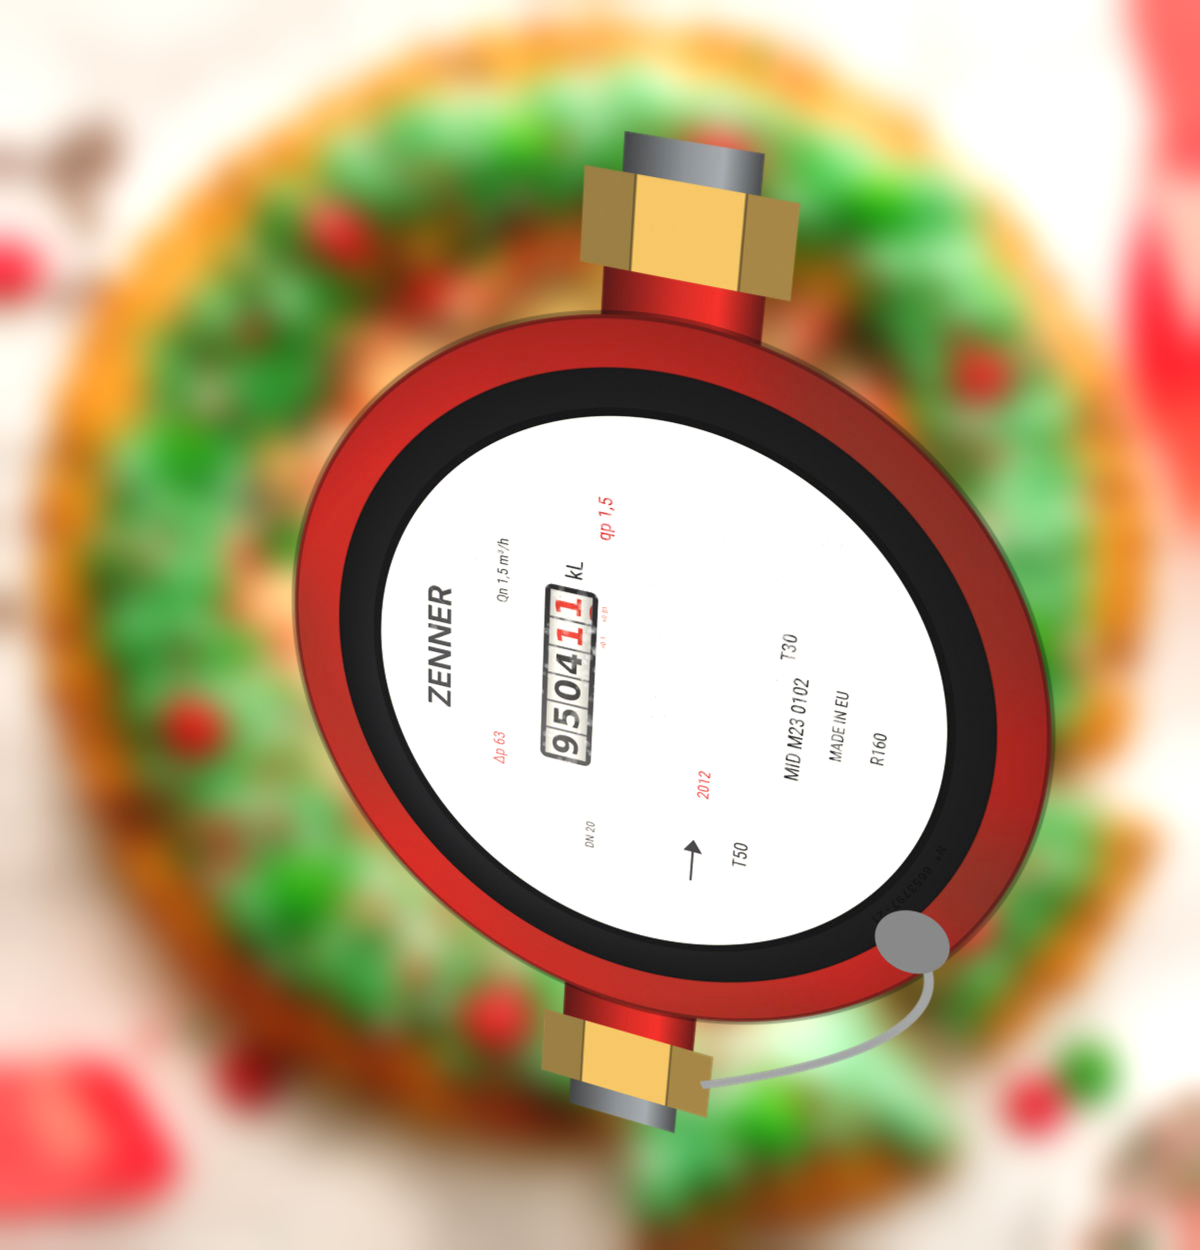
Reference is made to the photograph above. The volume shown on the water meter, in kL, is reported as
9504.11 kL
